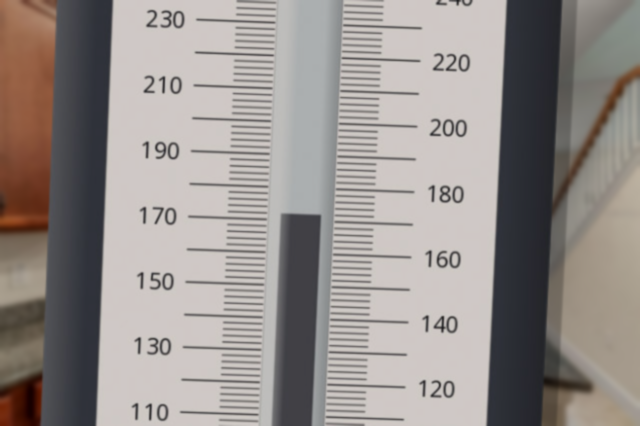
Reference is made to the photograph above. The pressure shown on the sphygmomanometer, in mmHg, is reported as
172 mmHg
